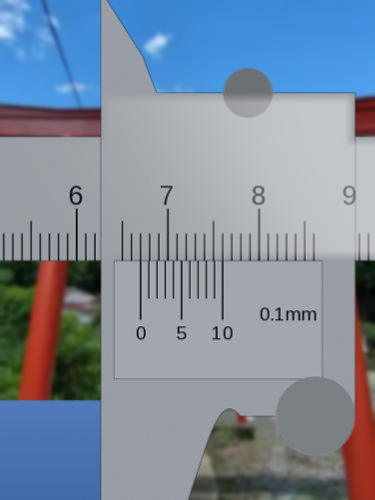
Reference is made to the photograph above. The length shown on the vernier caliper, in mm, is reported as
67.0 mm
